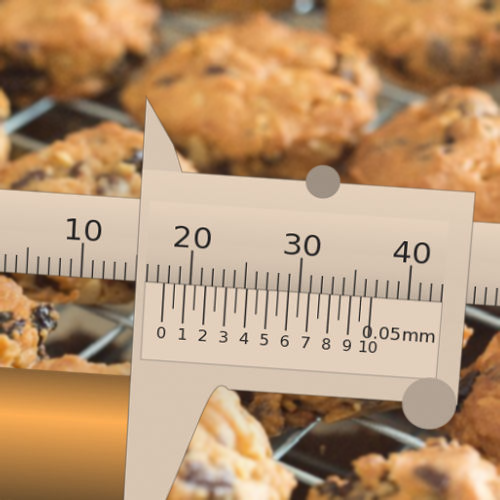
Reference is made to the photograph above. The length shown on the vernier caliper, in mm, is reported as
17.6 mm
